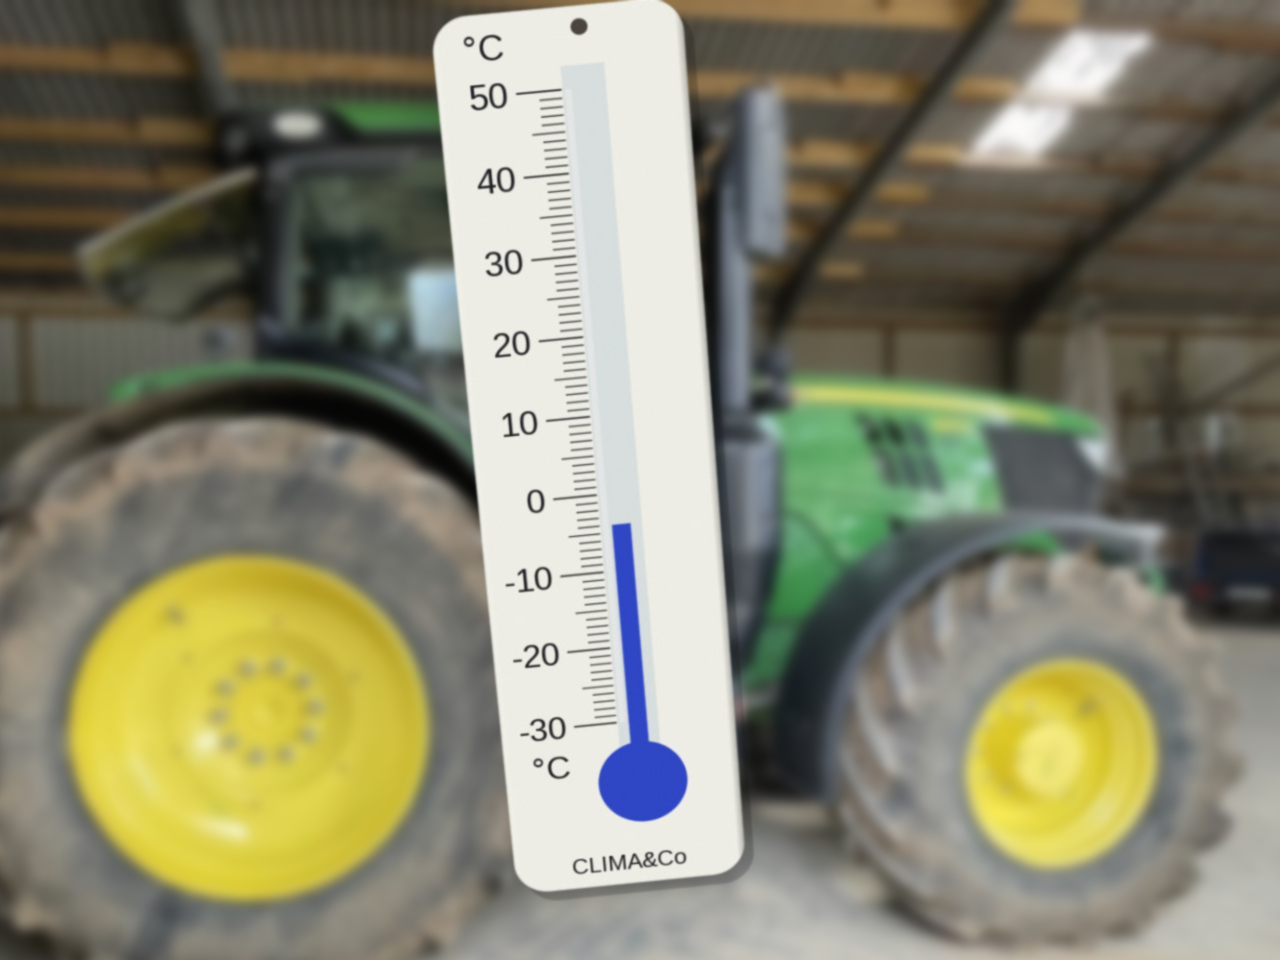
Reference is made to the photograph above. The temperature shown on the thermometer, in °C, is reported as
-4 °C
